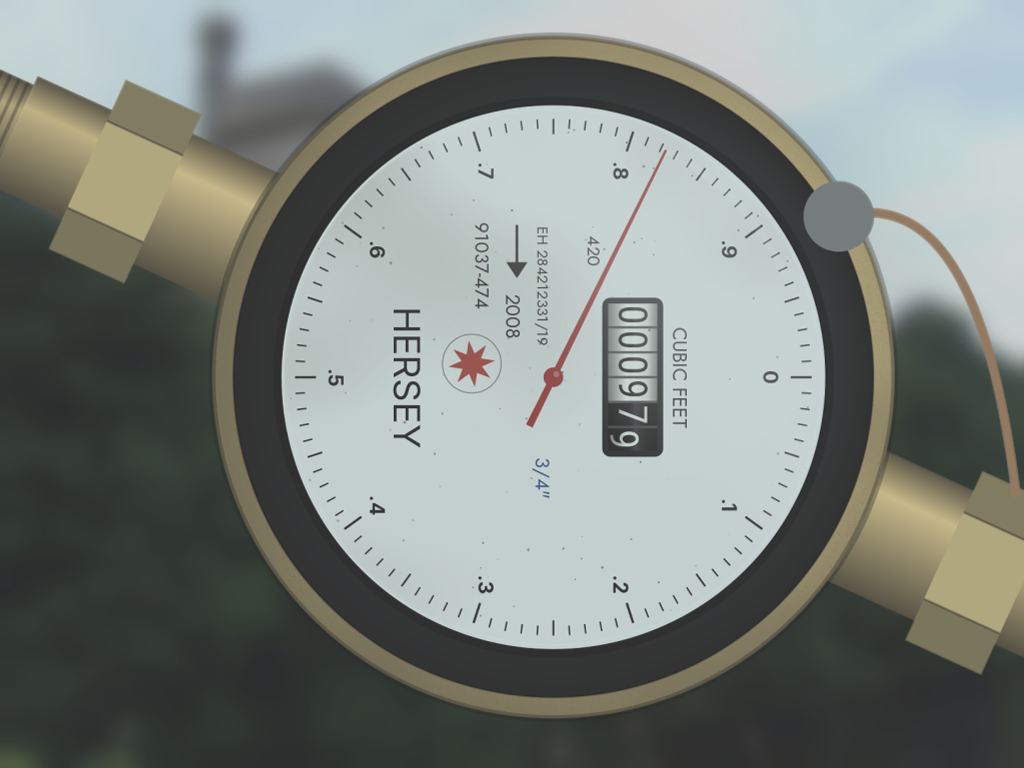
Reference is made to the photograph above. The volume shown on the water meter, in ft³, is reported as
978.82 ft³
